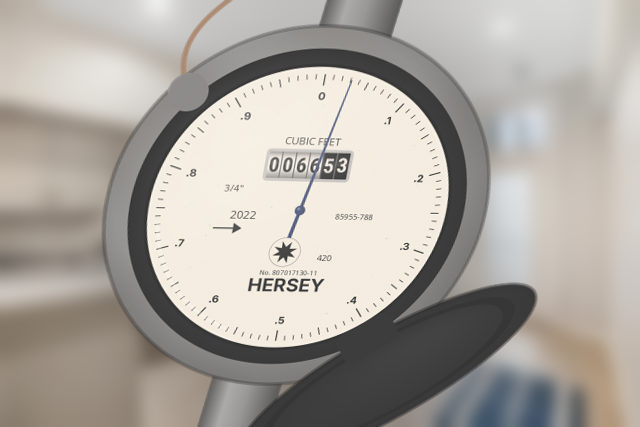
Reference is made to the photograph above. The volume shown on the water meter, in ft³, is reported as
6653.03 ft³
